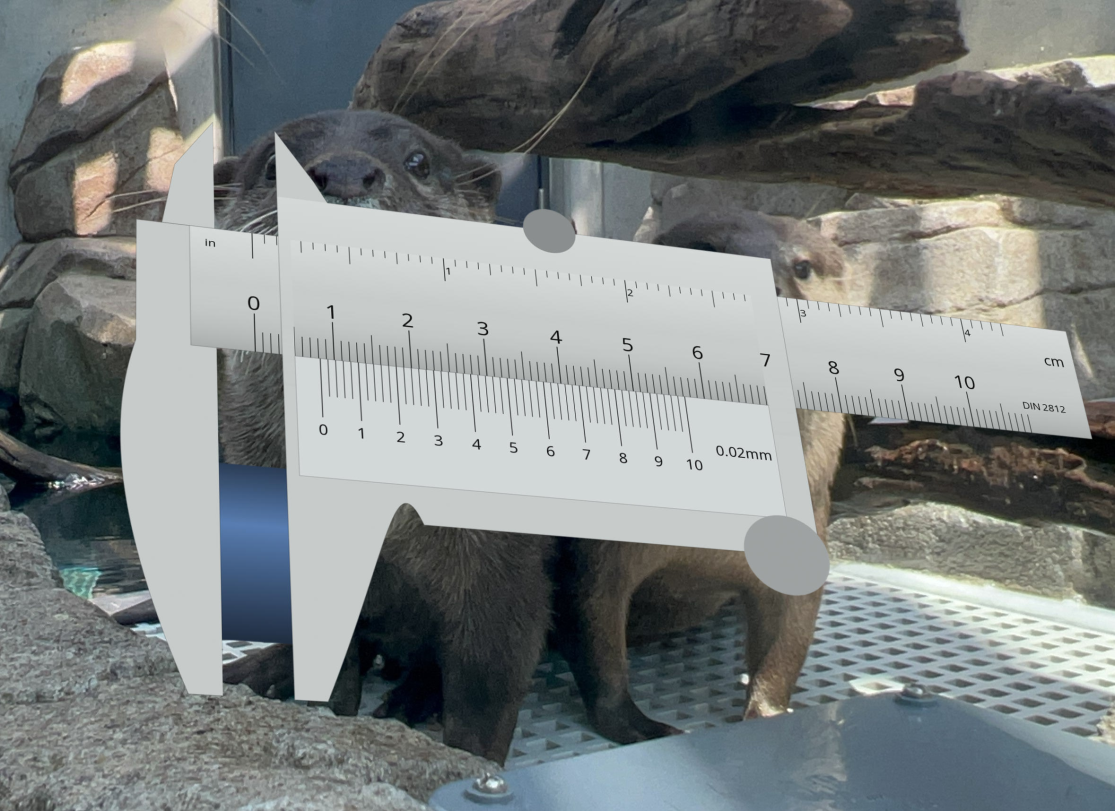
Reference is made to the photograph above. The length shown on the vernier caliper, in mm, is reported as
8.2 mm
